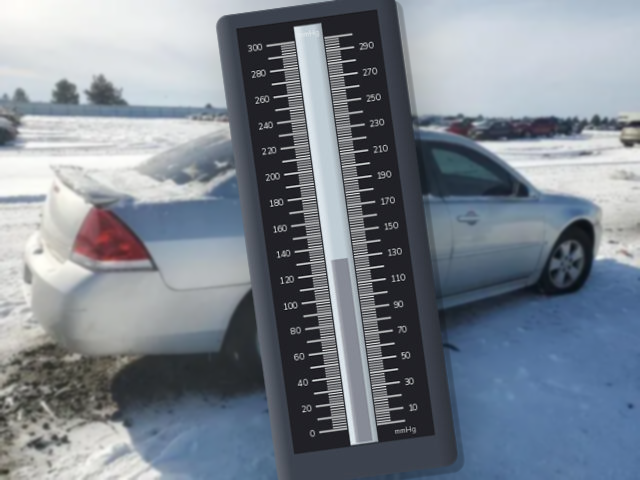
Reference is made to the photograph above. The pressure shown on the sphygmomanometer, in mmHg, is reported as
130 mmHg
